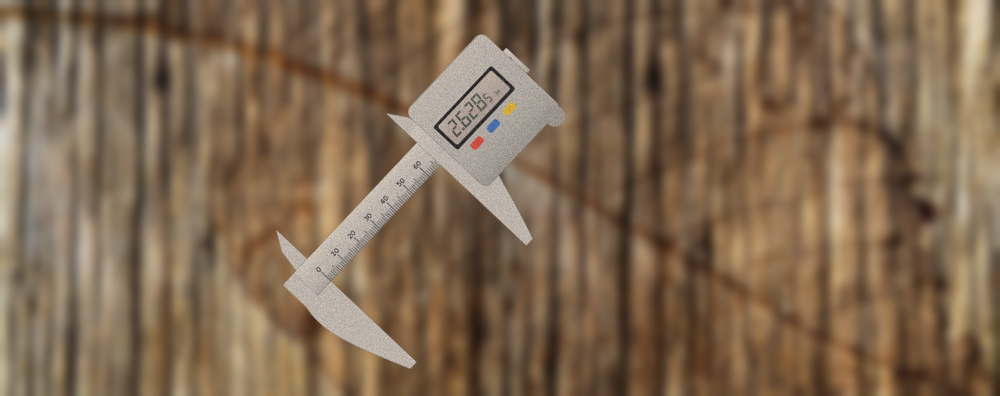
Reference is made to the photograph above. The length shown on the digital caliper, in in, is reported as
2.6285 in
